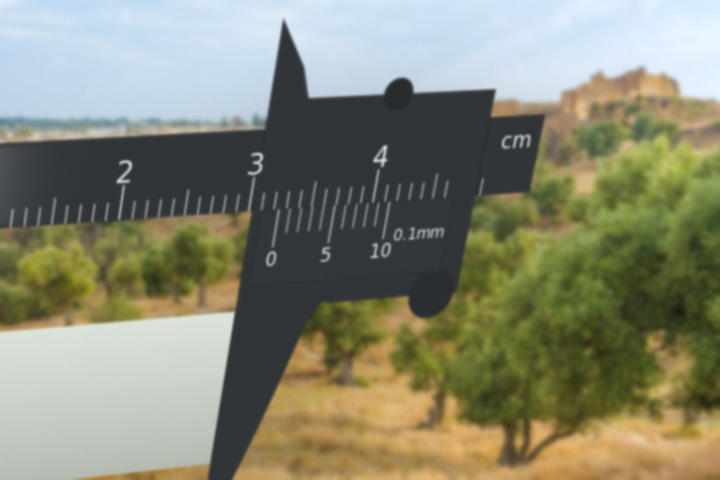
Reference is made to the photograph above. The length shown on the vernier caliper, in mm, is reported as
32.4 mm
